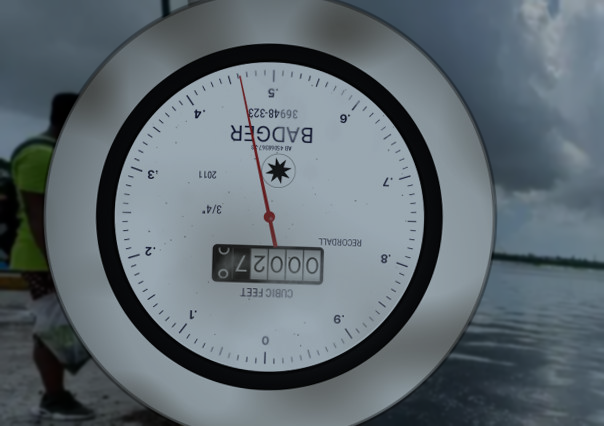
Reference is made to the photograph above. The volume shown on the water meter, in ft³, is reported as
278.46 ft³
